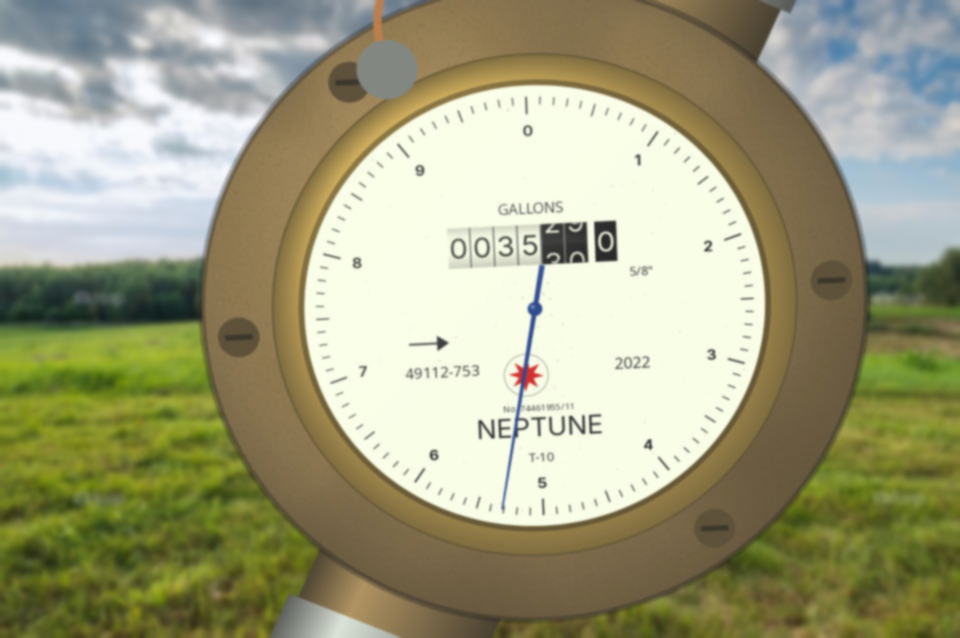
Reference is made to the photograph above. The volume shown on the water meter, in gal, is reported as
35295.3 gal
